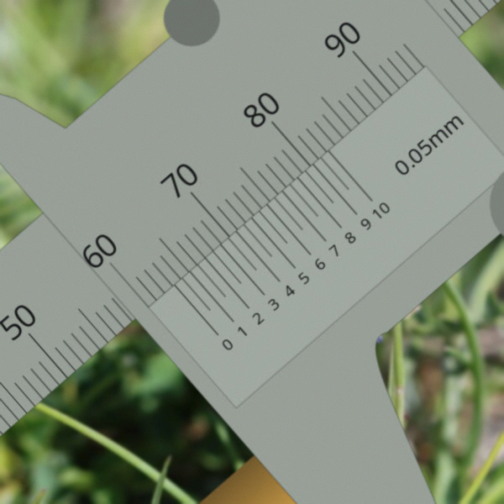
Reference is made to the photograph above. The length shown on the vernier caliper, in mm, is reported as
63.2 mm
